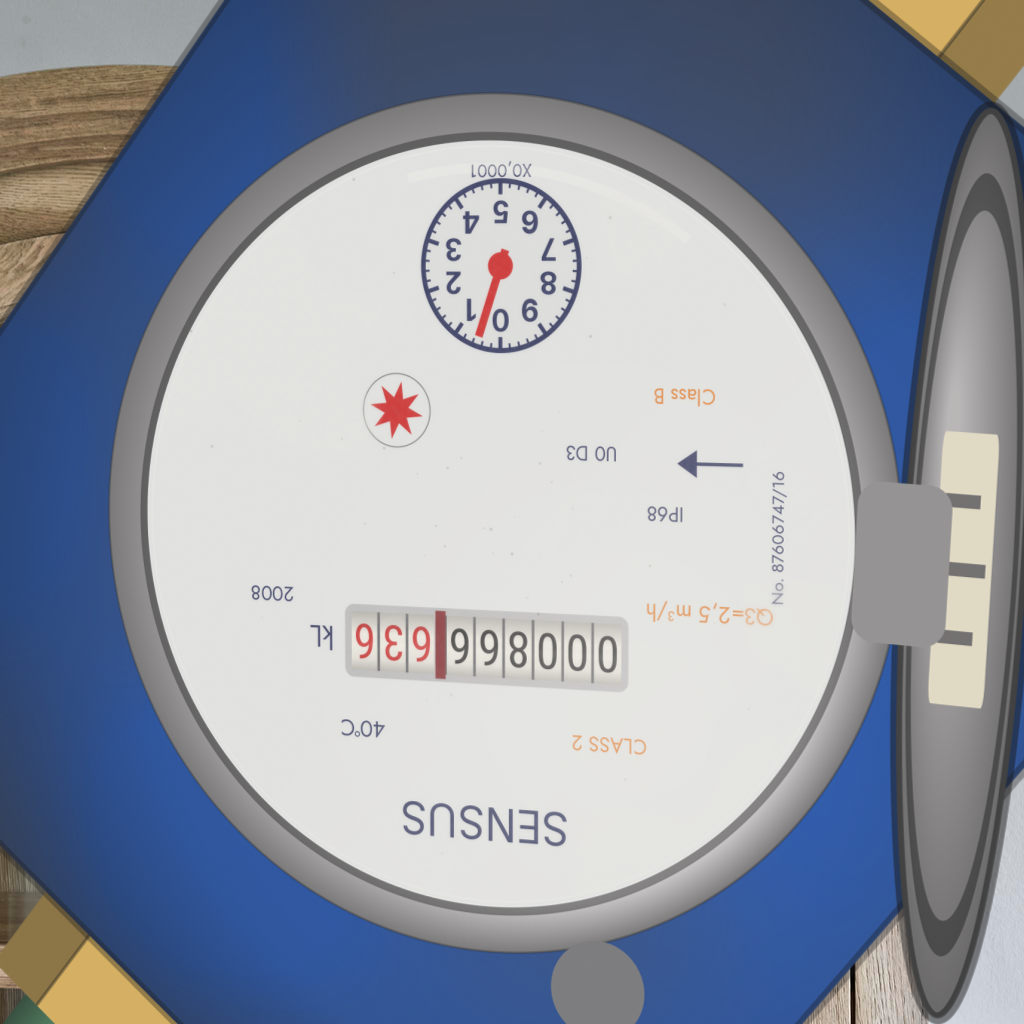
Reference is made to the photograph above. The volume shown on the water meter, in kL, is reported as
866.6360 kL
